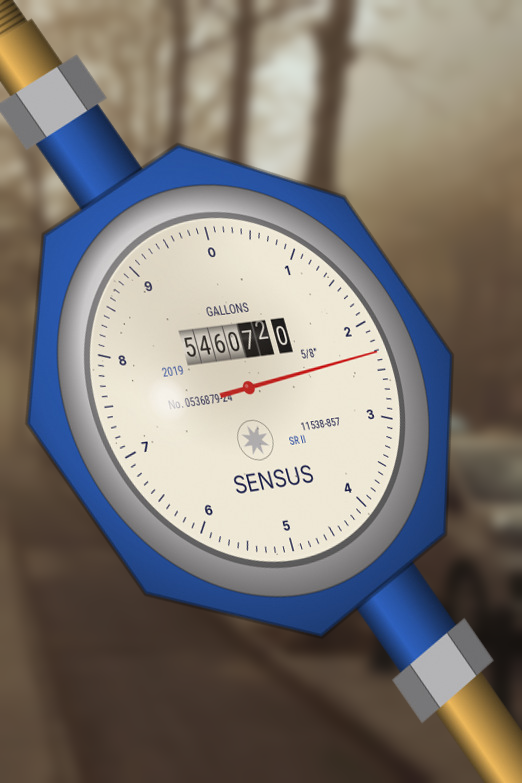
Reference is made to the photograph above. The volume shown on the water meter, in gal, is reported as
5460722.3 gal
